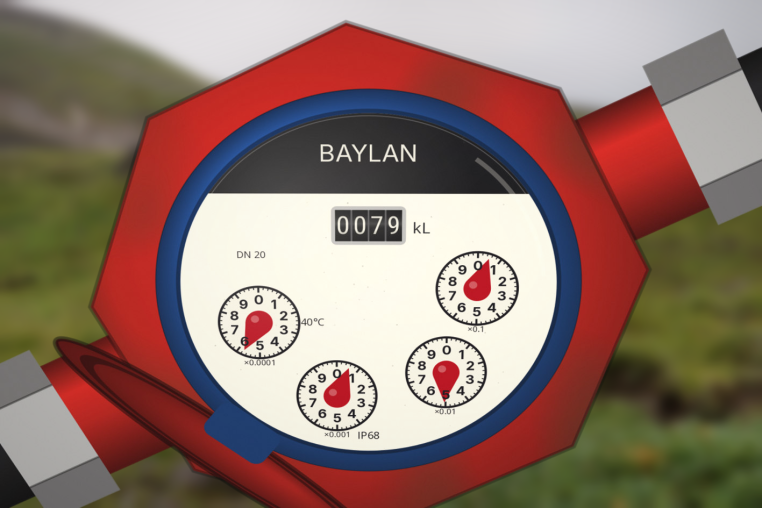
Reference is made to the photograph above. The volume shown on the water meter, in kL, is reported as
79.0505 kL
